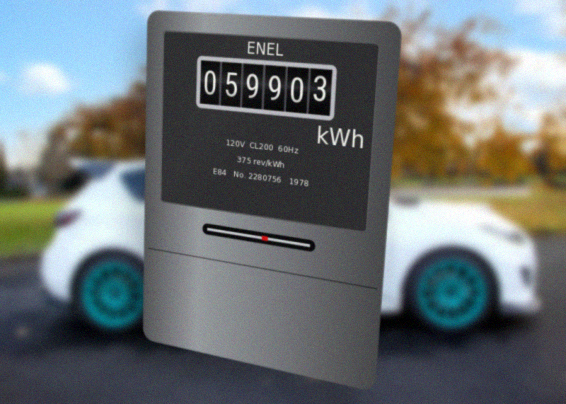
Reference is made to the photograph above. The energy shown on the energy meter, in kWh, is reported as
59903 kWh
